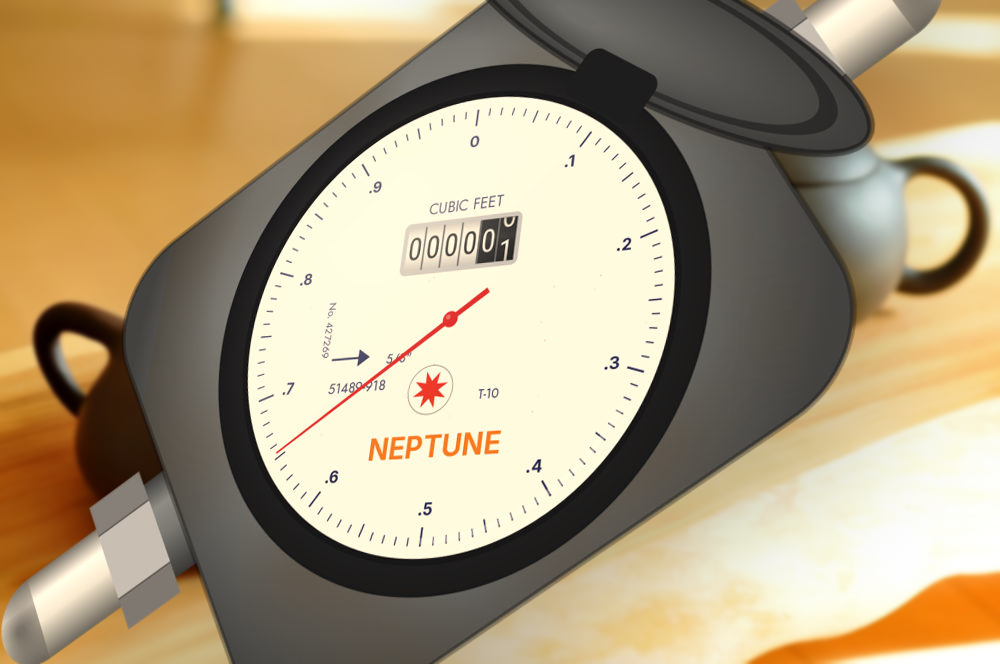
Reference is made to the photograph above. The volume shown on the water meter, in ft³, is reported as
0.65 ft³
